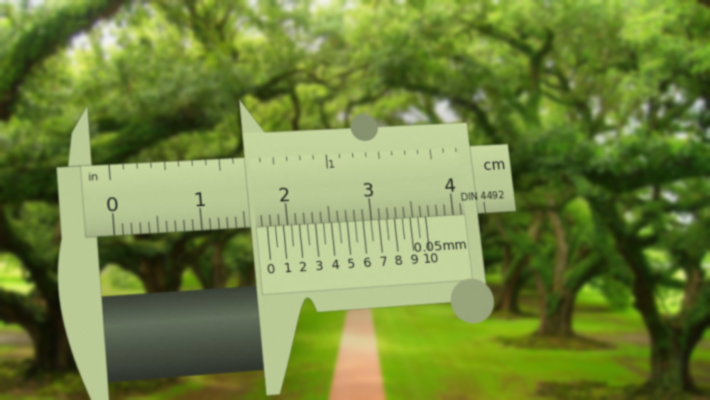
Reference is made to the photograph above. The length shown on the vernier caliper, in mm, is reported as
17.6 mm
